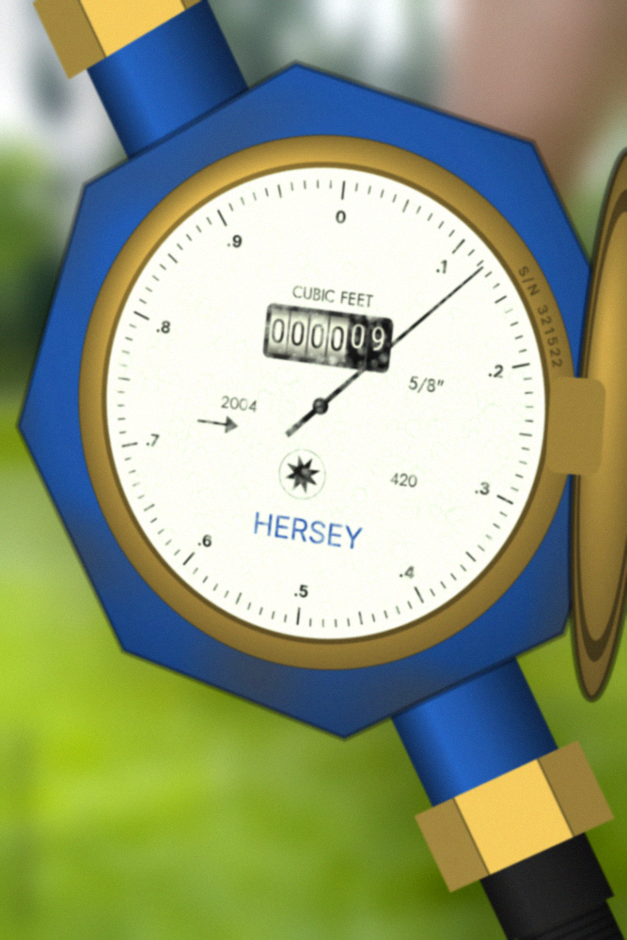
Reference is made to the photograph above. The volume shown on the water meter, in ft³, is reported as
9.12 ft³
